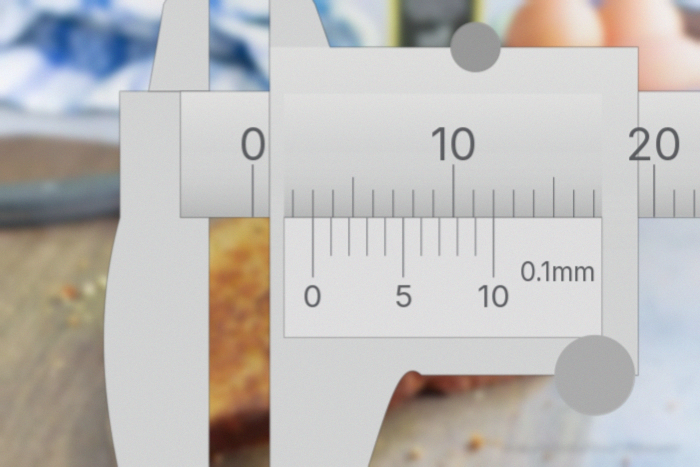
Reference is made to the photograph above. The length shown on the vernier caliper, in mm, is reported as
3.0 mm
